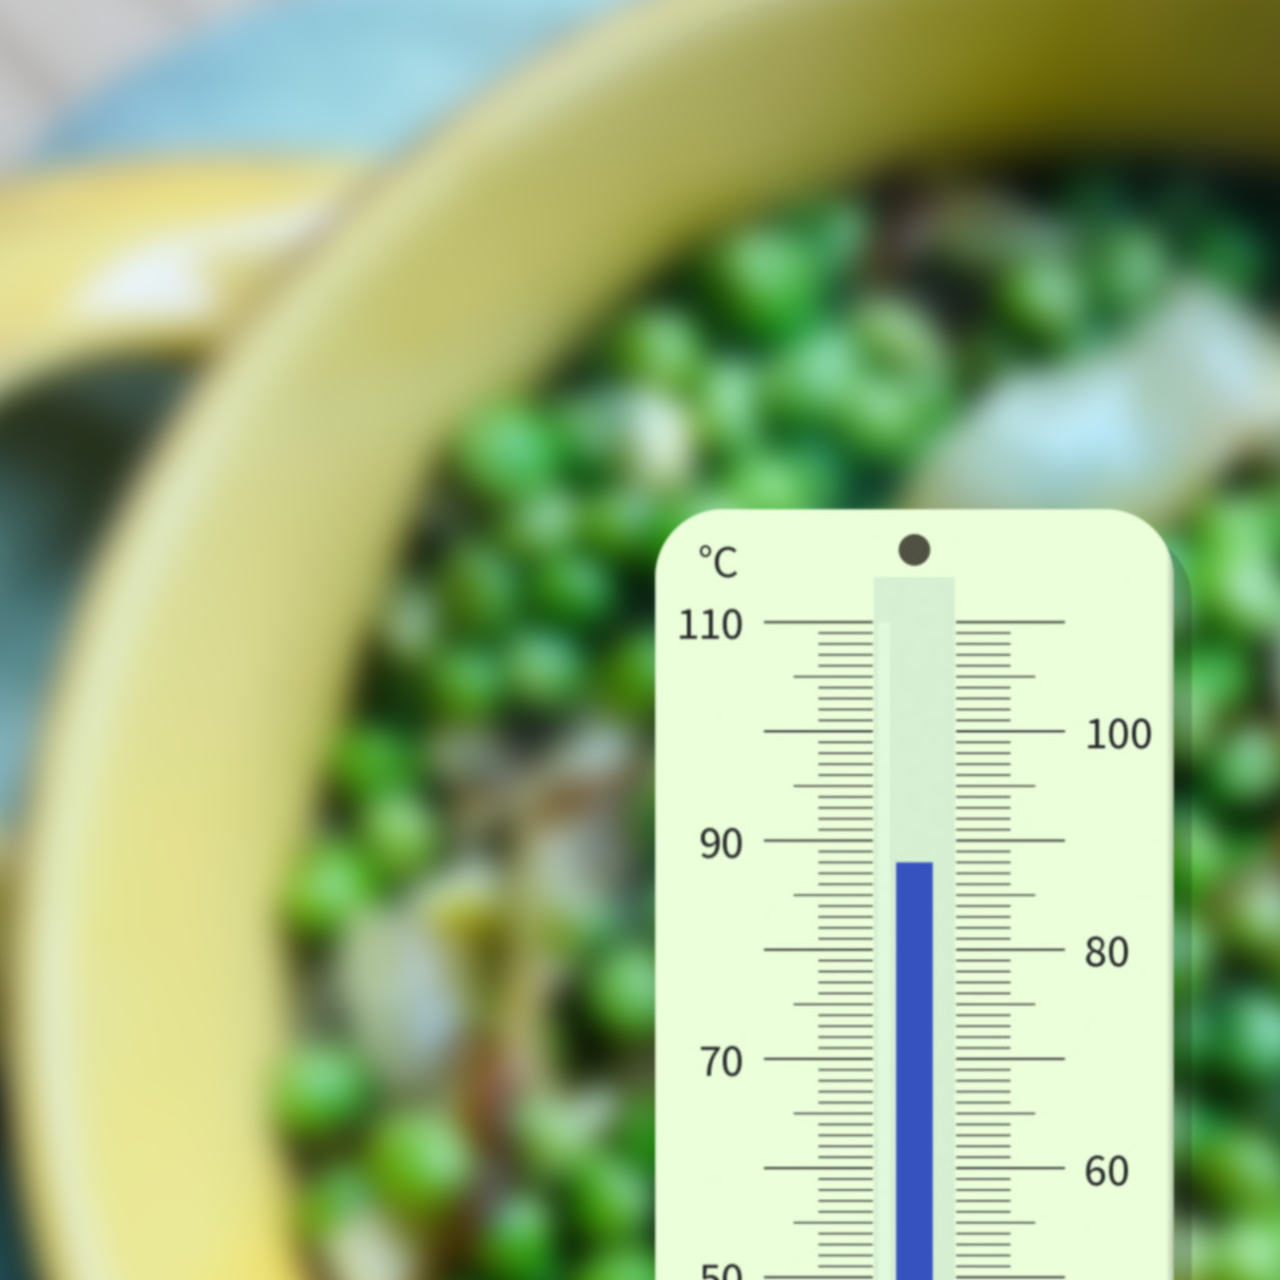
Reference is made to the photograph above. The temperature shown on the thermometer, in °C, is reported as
88 °C
